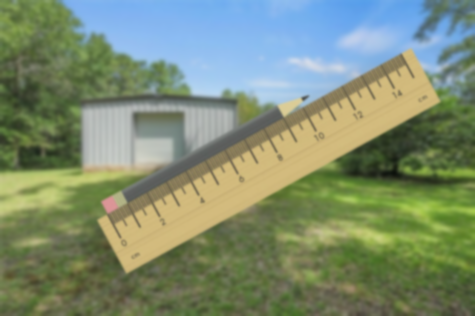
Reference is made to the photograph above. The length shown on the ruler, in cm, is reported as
10.5 cm
